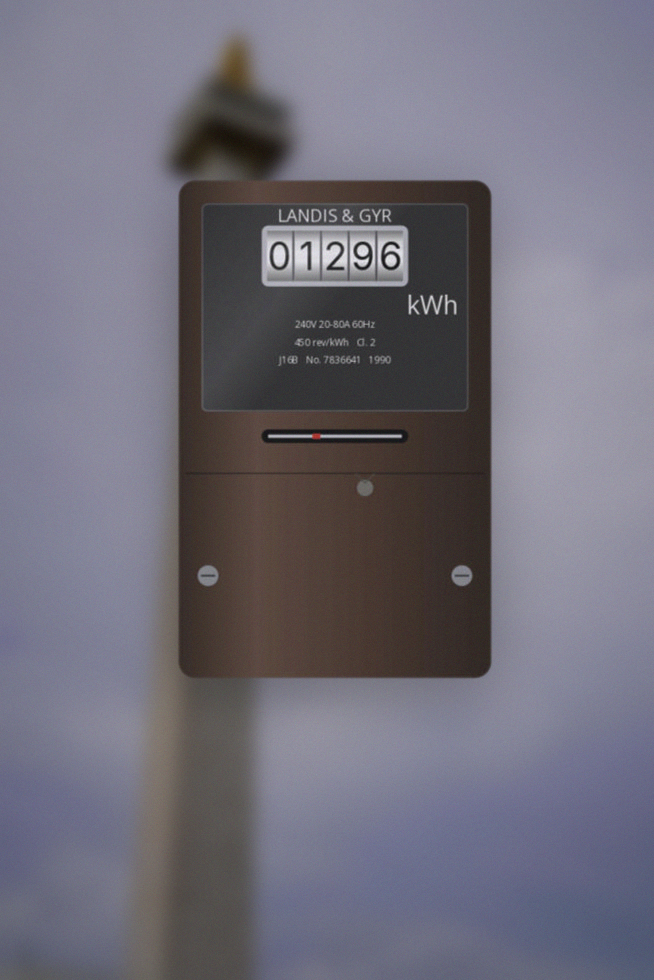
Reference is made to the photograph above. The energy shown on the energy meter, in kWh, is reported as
1296 kWh
